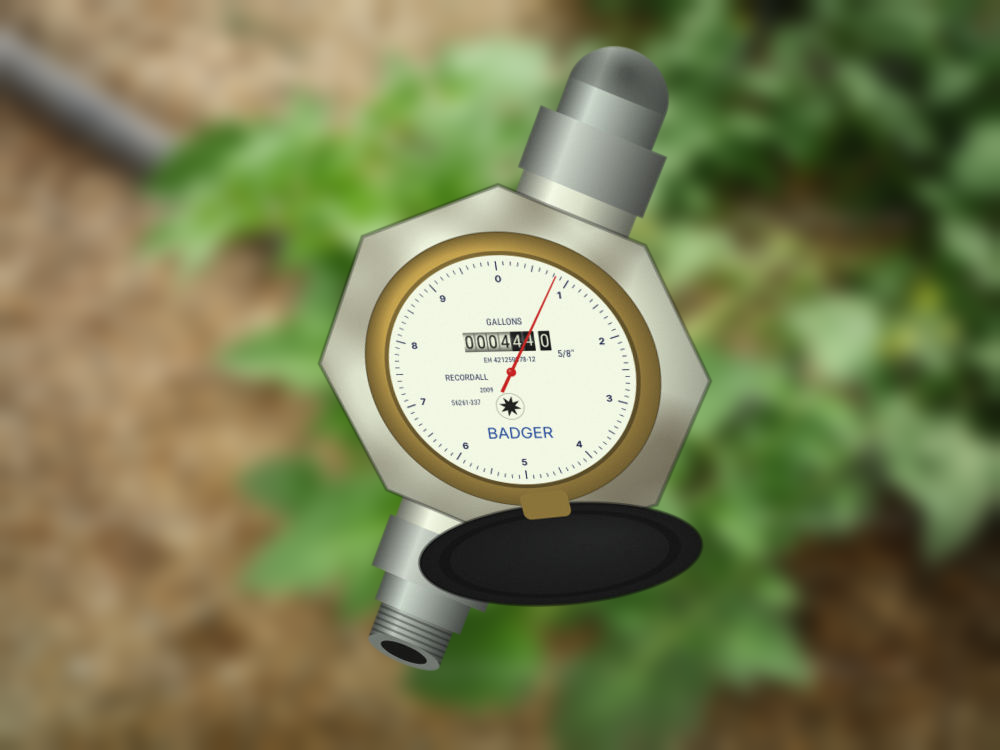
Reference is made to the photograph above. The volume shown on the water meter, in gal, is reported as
4440.8 gal
